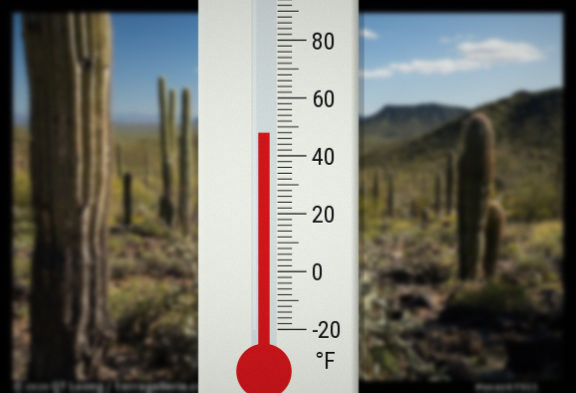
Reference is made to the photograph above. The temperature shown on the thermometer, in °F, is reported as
48 °F
